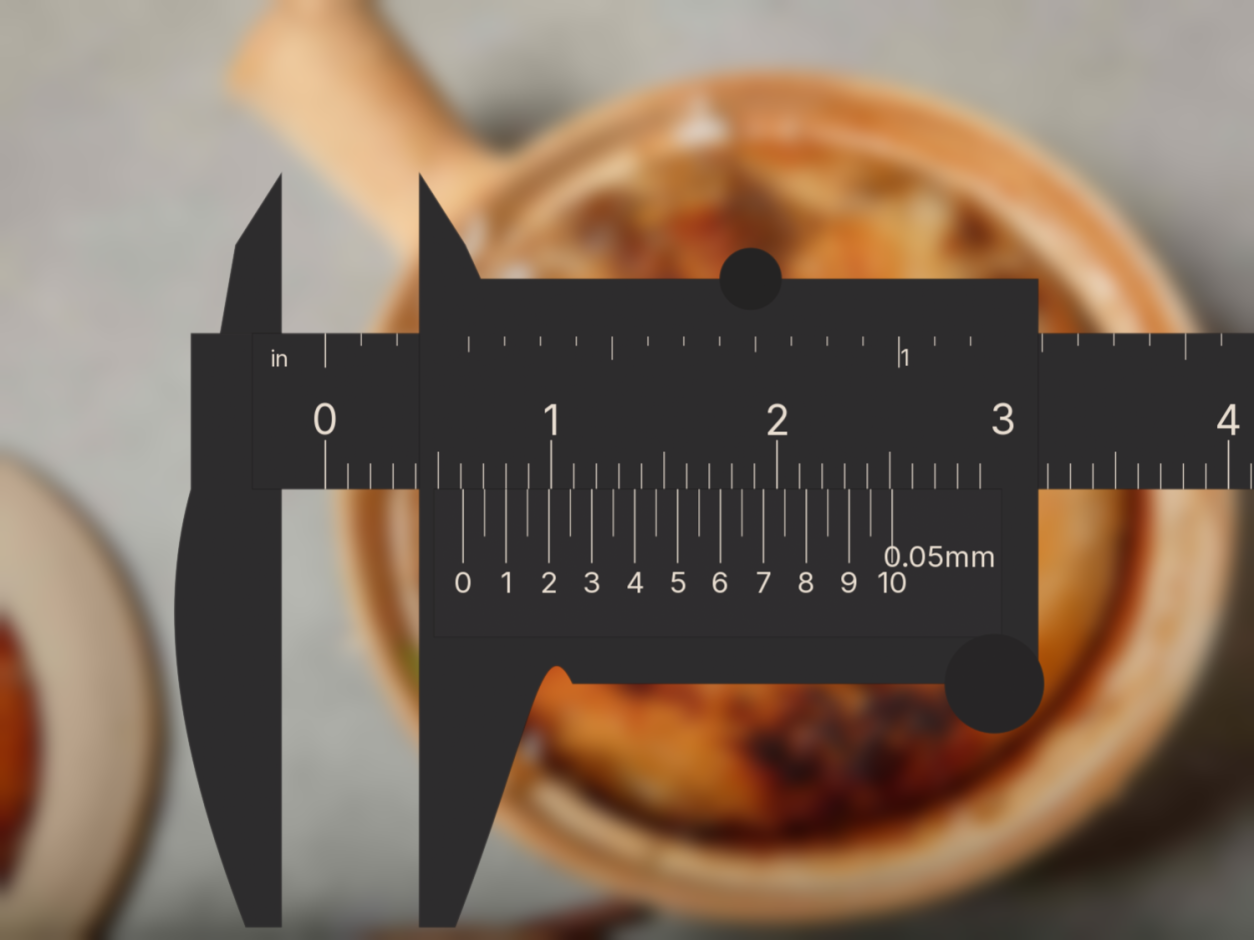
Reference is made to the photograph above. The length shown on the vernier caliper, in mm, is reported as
6.10 mm
